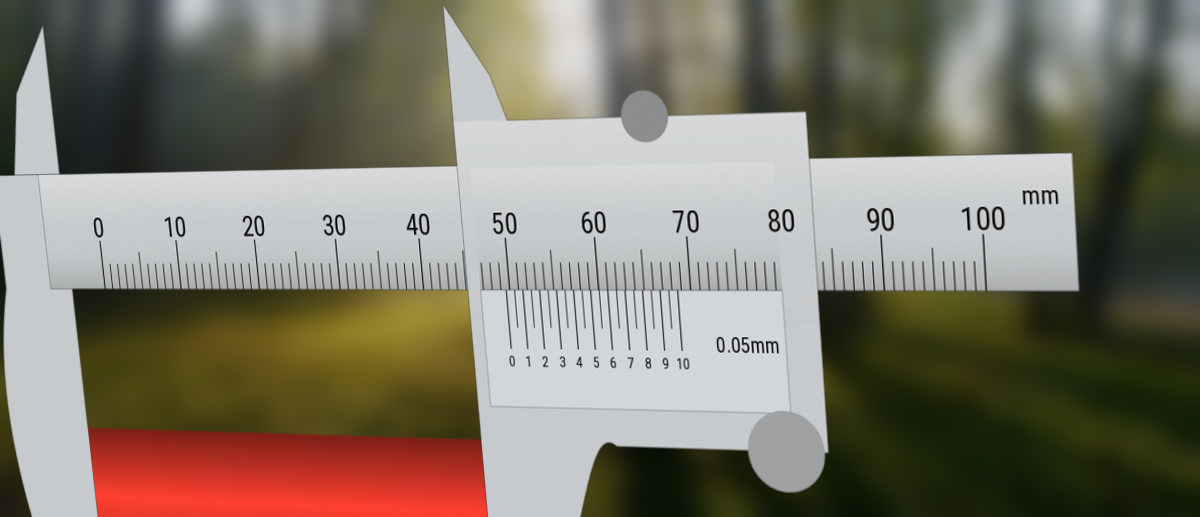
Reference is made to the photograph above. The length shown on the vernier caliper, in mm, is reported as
49.6 mm
